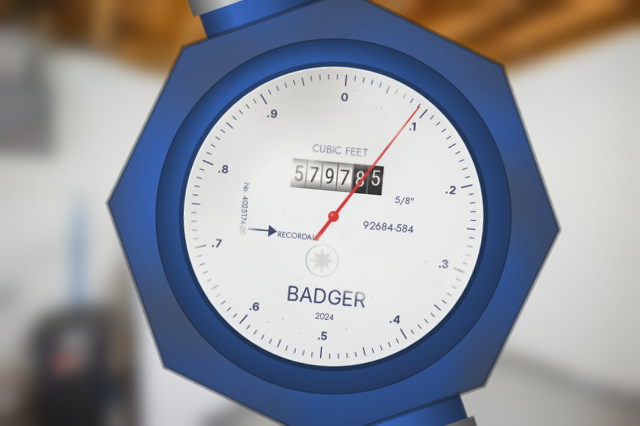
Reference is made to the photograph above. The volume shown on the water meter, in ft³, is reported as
579785.09 ft³
